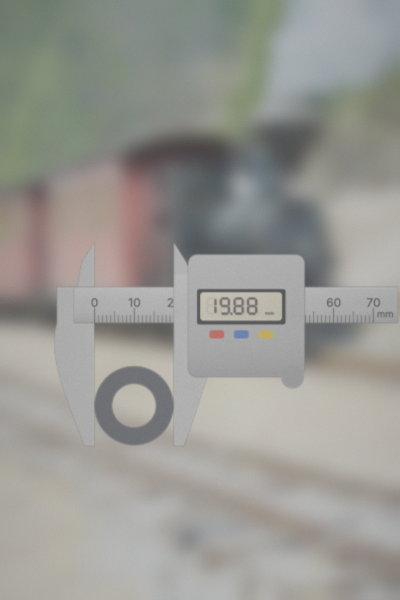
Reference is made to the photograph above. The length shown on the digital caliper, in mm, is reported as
19.88 mm
